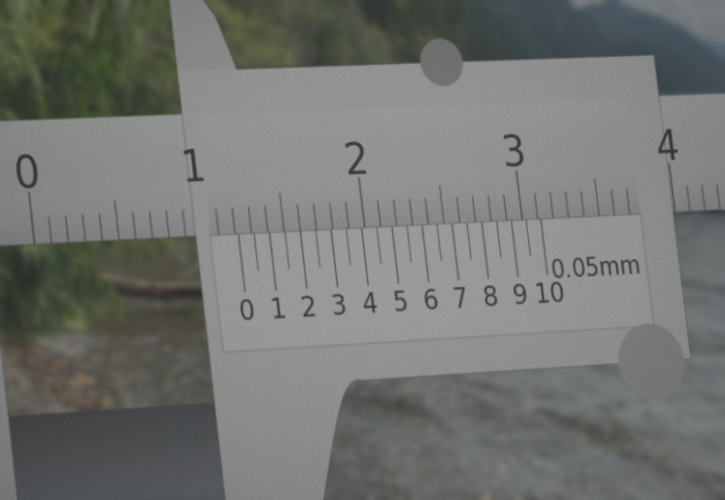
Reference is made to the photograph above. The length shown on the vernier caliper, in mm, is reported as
12.2 mm
